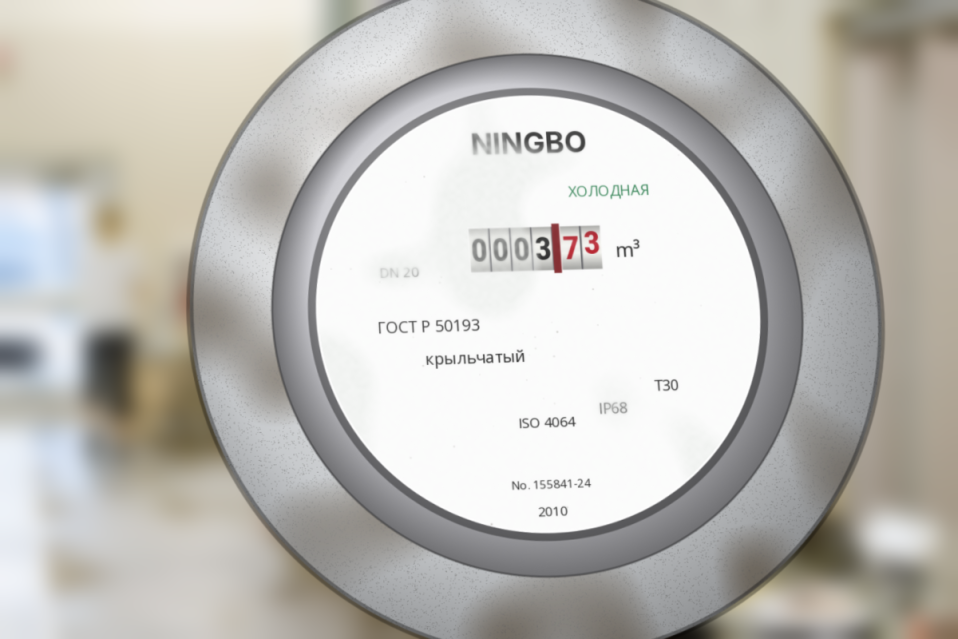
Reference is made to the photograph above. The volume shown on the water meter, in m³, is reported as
3.73 m³
